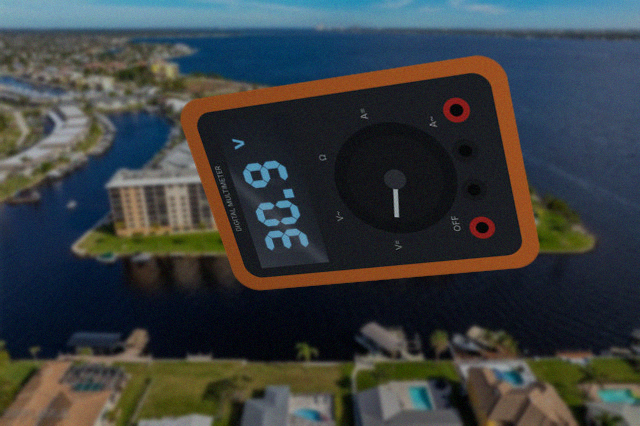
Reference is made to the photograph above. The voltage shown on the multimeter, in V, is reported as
30.9 V
